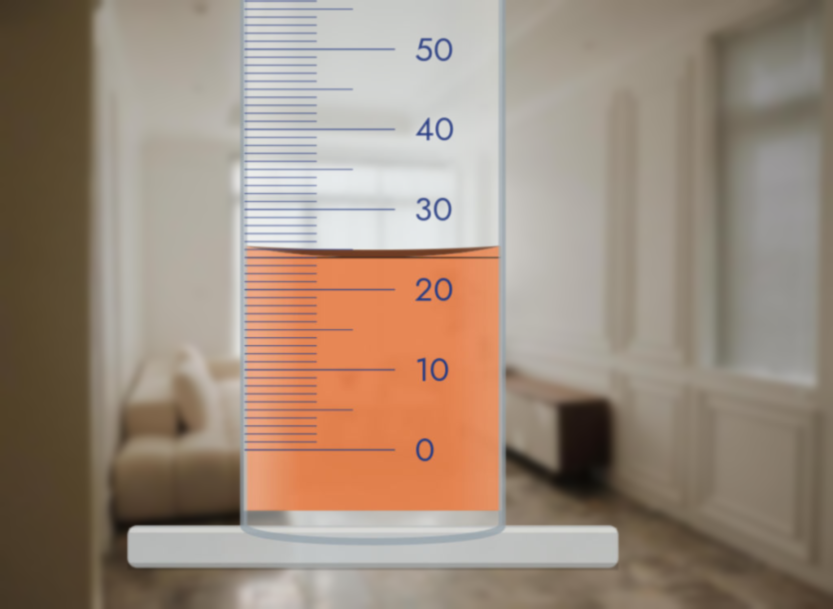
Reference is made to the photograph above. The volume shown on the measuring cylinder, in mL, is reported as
24 mL
